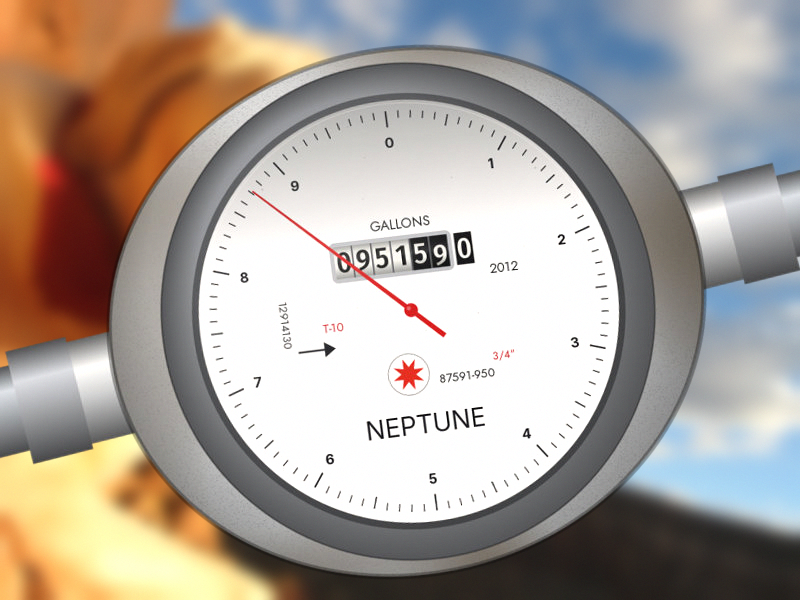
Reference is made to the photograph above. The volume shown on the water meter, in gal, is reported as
951588.7 gal
